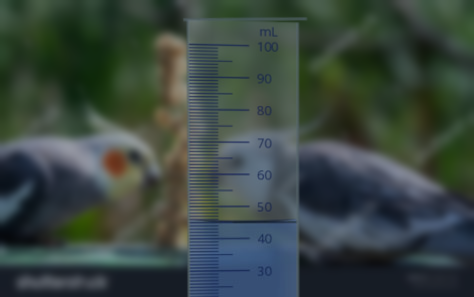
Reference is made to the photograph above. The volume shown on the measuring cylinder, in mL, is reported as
45 mL
